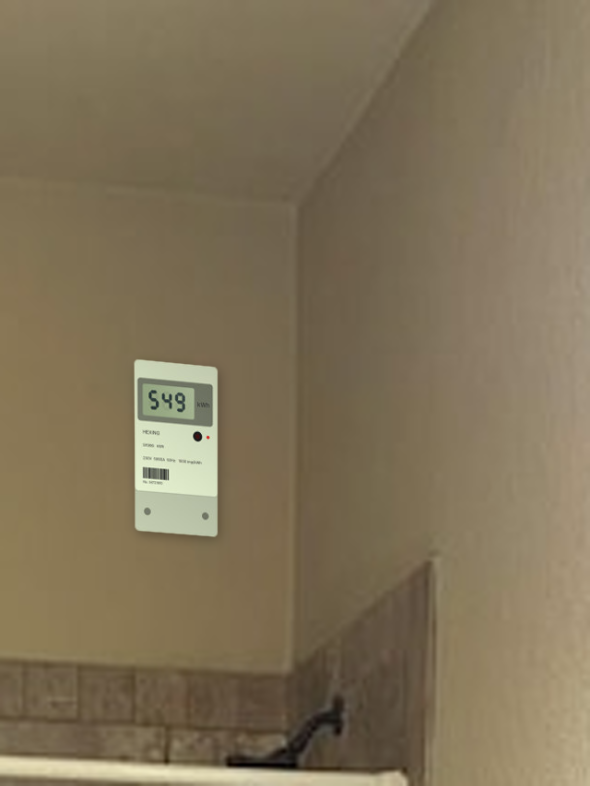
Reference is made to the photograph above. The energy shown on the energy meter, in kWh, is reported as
549 kWh
